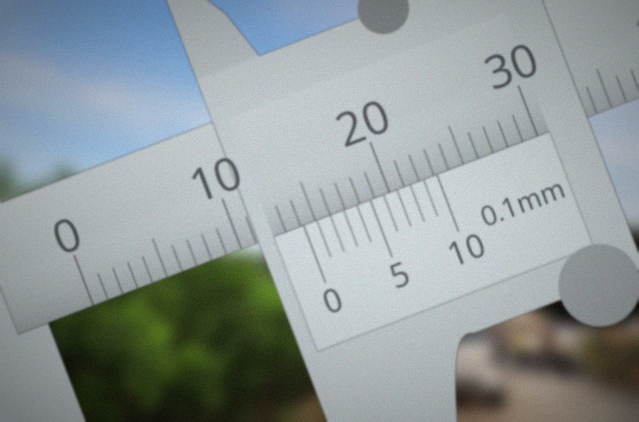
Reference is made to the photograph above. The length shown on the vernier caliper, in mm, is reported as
14.2 mm
